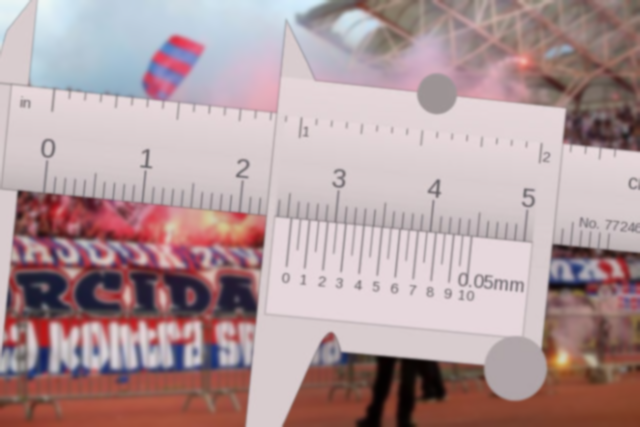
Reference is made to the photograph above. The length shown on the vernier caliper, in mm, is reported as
25.4 mm
